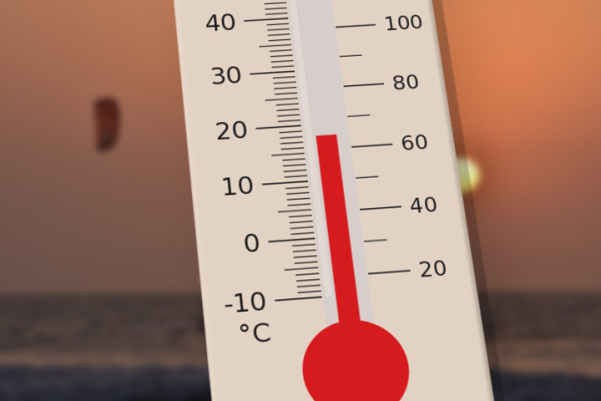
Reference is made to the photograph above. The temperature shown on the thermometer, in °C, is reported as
18 °C
